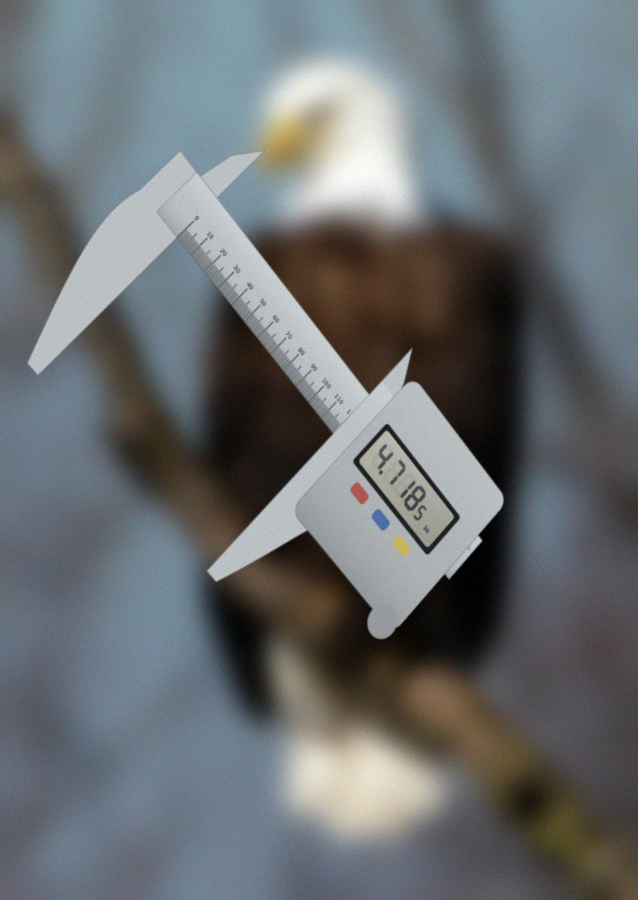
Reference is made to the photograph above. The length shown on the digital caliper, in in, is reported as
4.7185 in
